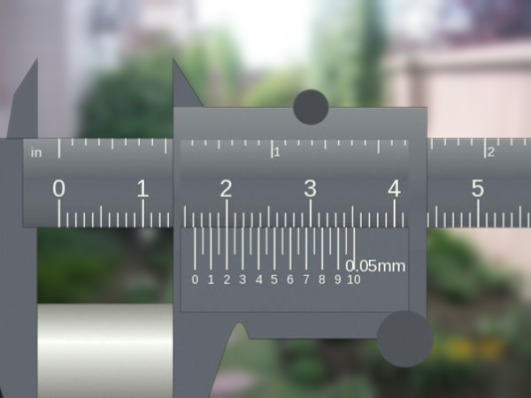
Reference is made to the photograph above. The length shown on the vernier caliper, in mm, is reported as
16.2 mm
